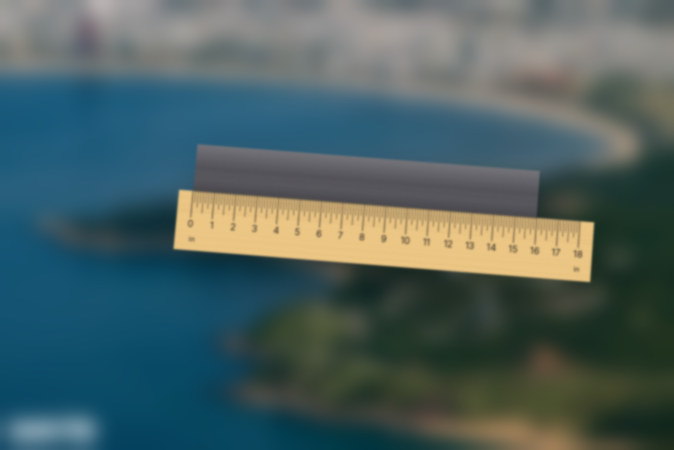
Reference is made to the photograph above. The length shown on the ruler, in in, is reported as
16 in
